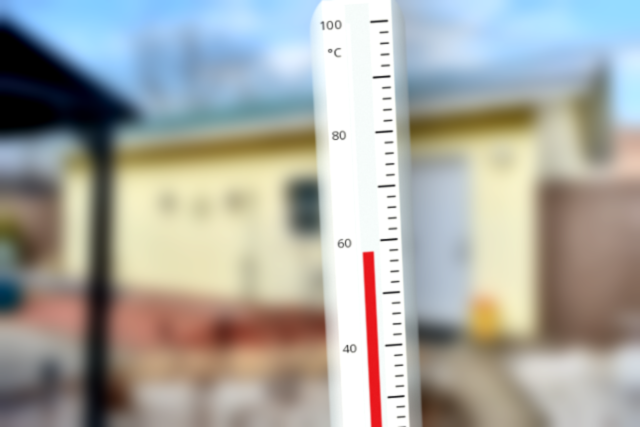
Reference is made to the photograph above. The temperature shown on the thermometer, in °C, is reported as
58 °C
